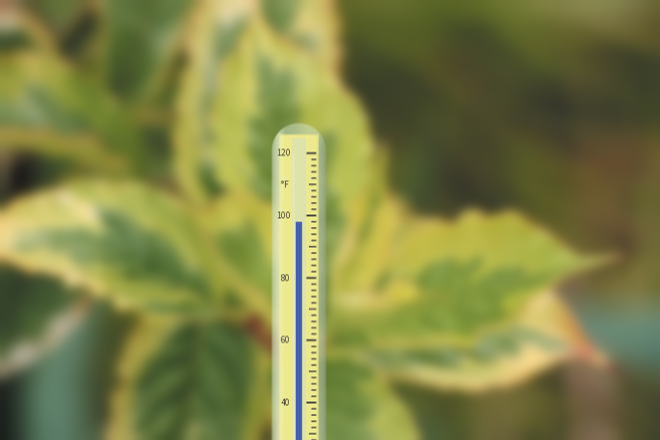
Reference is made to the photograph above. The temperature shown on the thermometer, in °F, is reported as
98 °F
